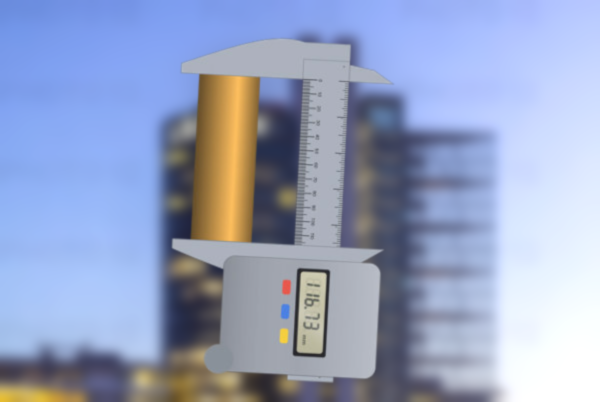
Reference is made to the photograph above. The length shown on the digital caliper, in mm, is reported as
116.73 mm
